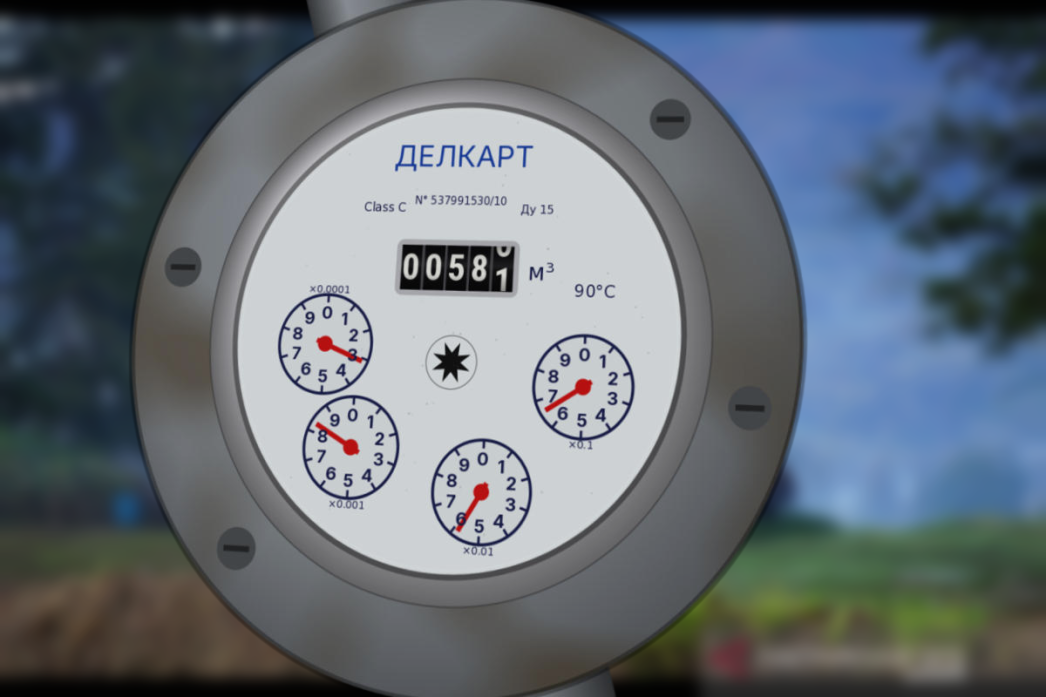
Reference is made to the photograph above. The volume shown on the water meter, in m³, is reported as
580.6583 m³
